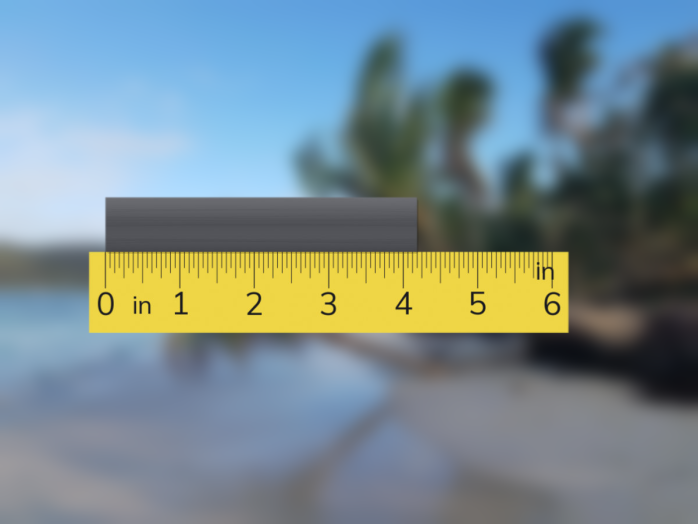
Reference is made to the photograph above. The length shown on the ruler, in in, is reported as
4.1875 in
